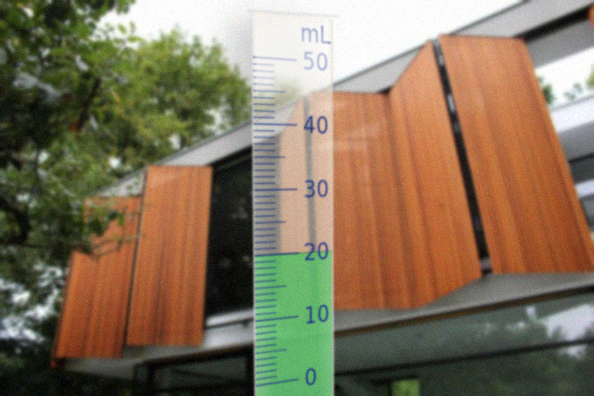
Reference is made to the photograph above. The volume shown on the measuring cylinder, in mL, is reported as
20 mL
